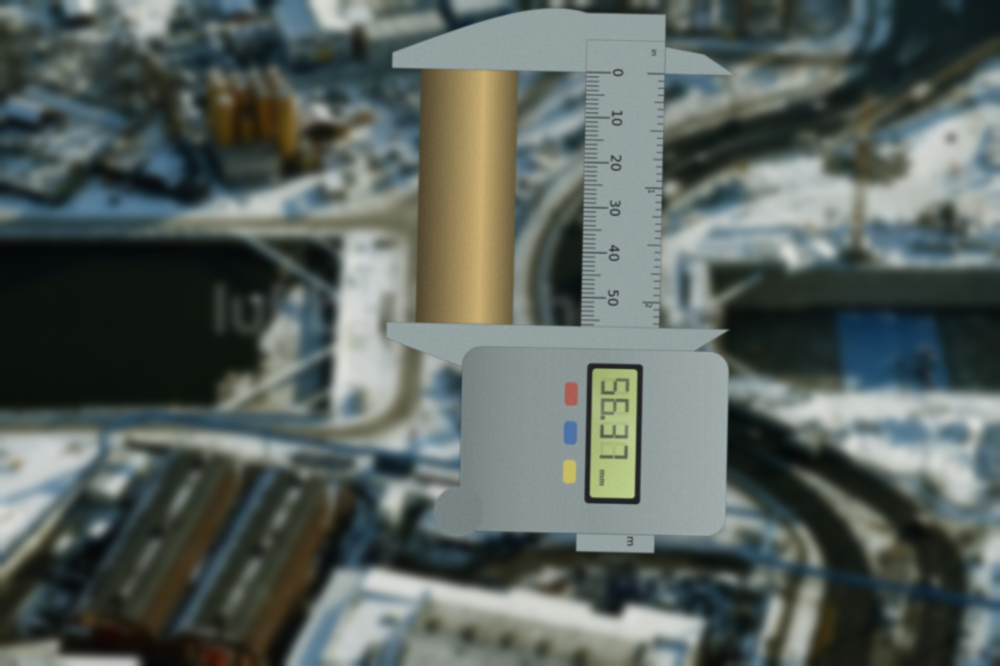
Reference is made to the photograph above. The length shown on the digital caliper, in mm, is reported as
56.37 mm
